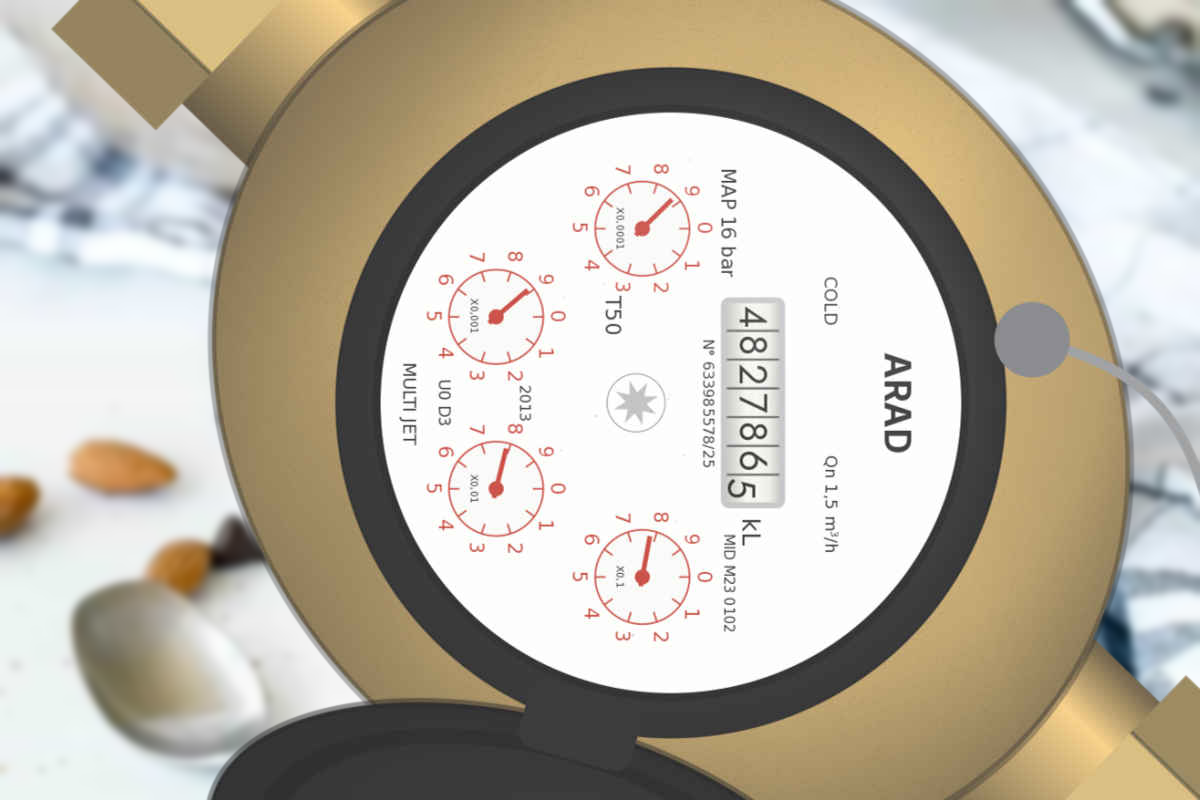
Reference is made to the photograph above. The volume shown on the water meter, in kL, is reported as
4827864.7788 kL
